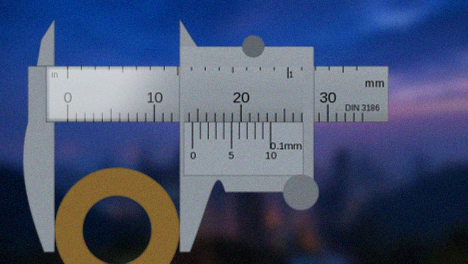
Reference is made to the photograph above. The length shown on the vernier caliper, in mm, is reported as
14.4 mm
